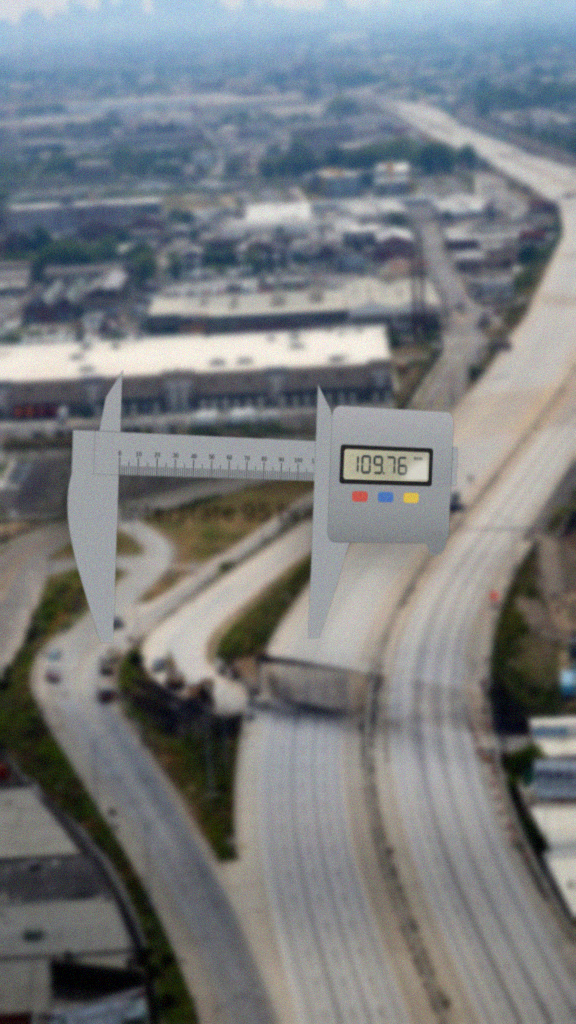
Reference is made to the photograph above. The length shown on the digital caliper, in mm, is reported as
109.76 mm
